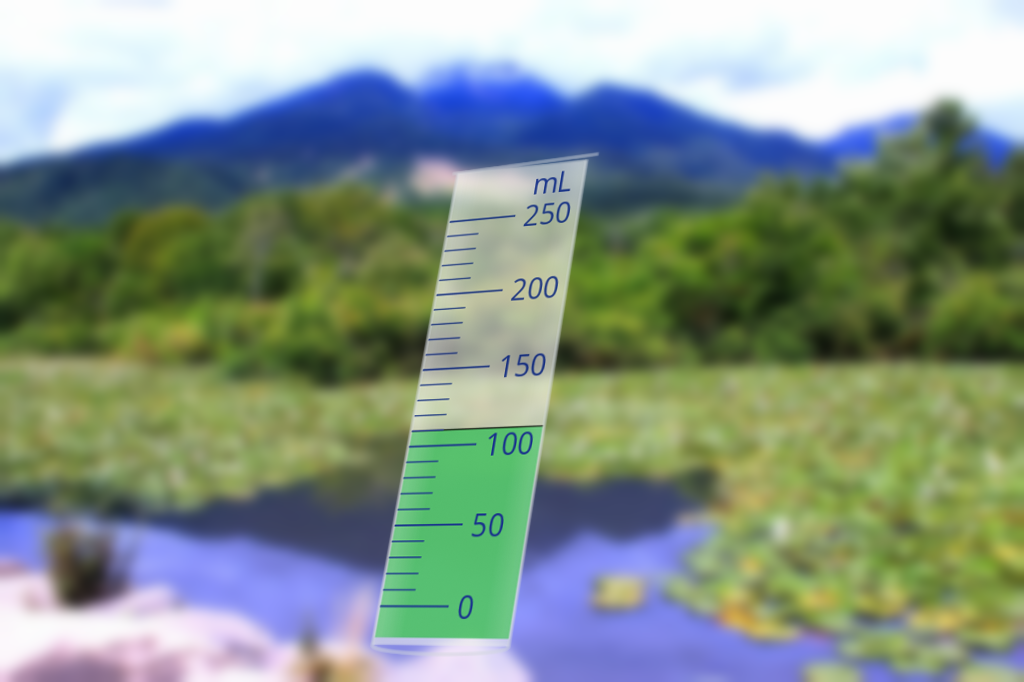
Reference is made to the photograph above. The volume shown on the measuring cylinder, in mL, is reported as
110 mL
